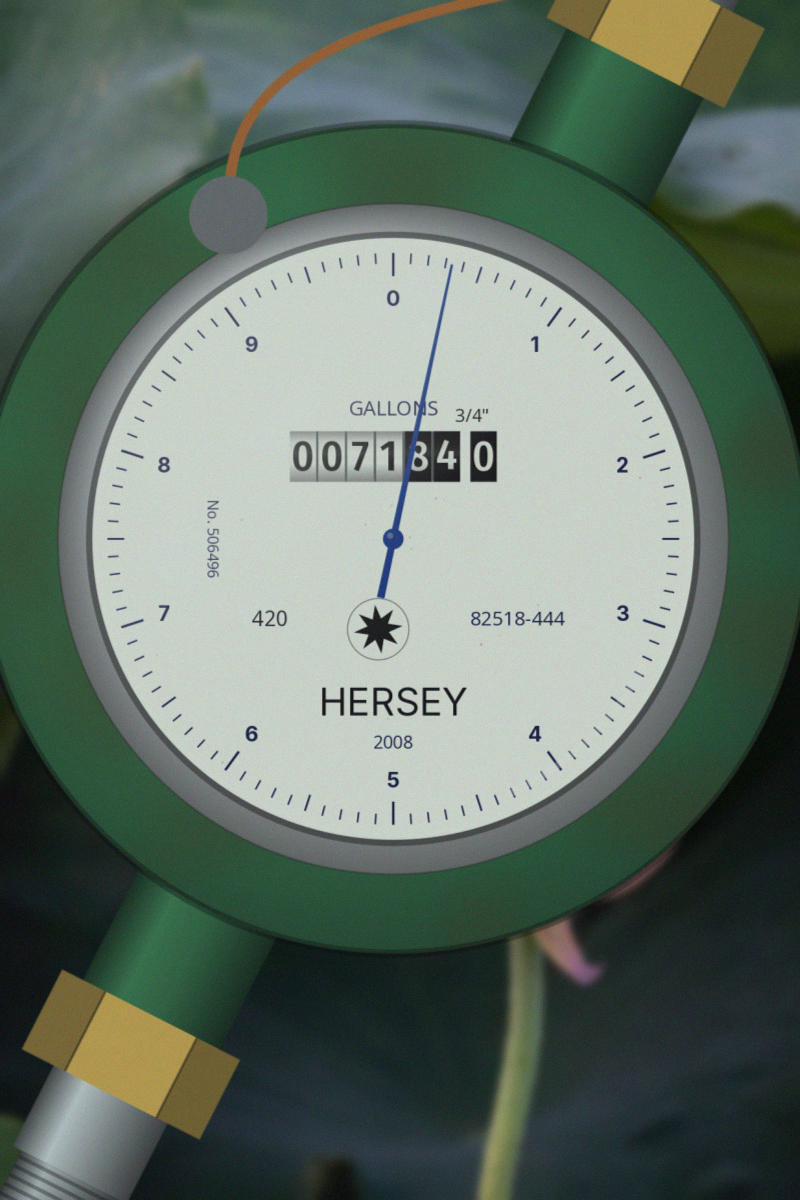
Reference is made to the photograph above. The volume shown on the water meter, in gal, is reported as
71840.3 gal
